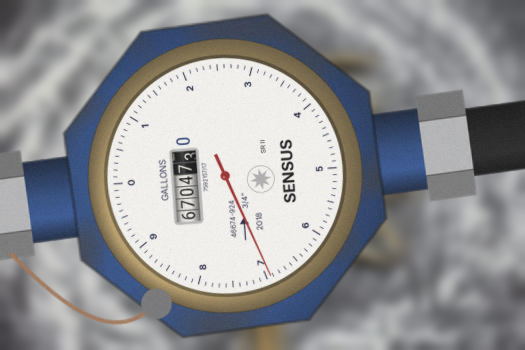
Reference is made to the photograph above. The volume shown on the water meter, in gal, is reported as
6704726.9 gal
